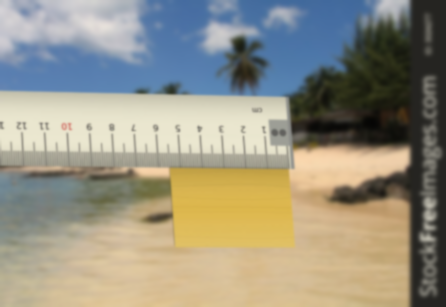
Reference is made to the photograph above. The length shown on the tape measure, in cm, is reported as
5.5 cm
